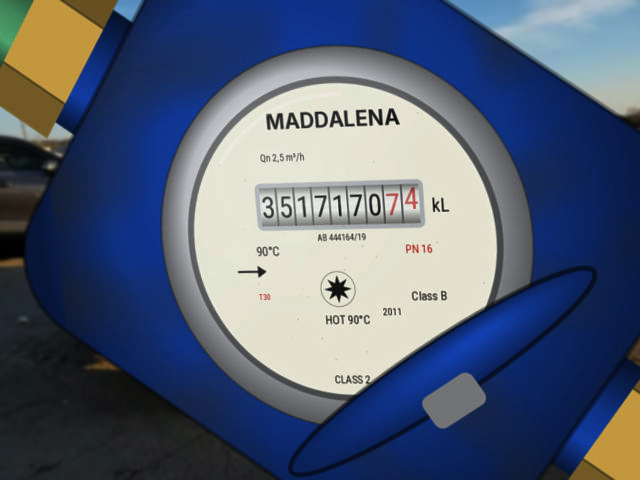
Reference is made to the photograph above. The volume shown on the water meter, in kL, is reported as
3517170.74 kL
